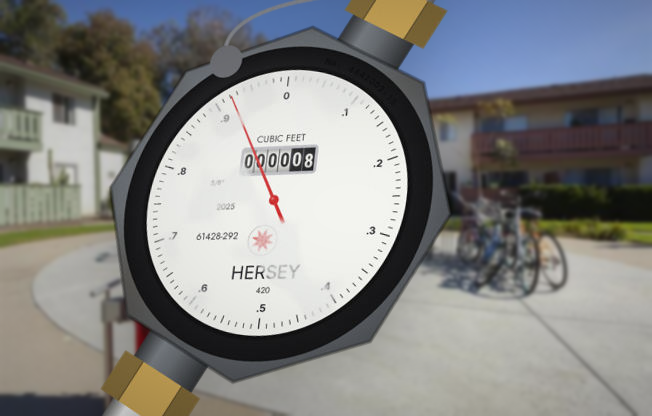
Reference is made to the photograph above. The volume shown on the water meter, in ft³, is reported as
7.92 ft³
